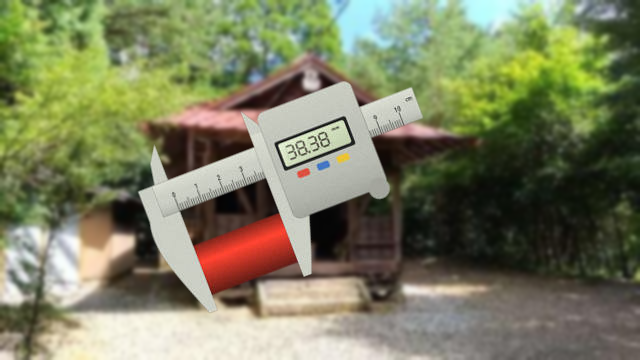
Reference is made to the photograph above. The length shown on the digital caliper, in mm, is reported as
38.38 mm
